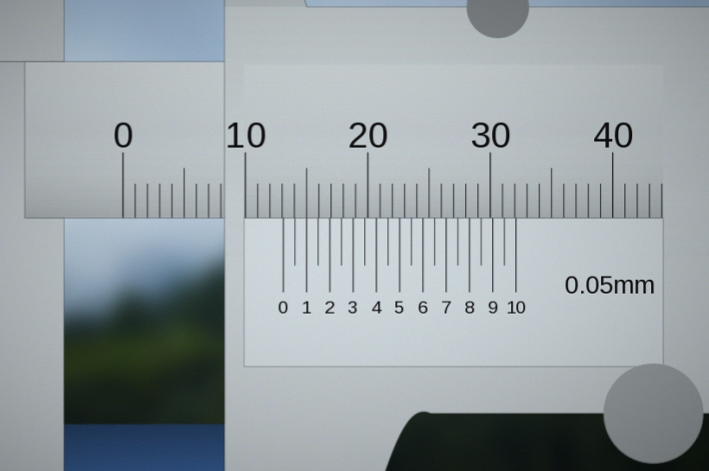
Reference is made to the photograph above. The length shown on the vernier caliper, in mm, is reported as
13.1 mm
